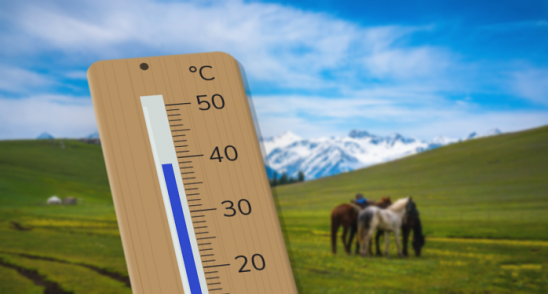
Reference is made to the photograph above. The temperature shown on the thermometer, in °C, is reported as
39 °C
